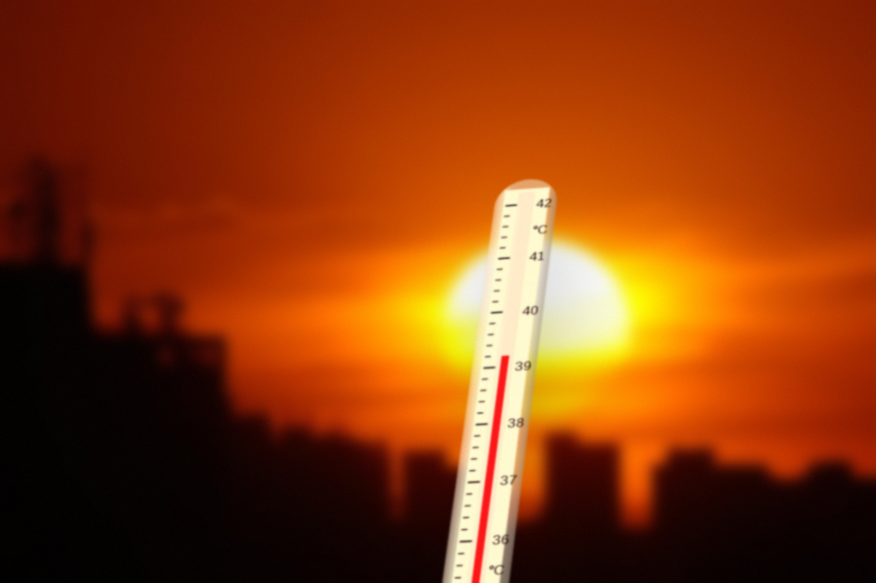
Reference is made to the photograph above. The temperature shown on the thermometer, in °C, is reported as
39.2 °C
